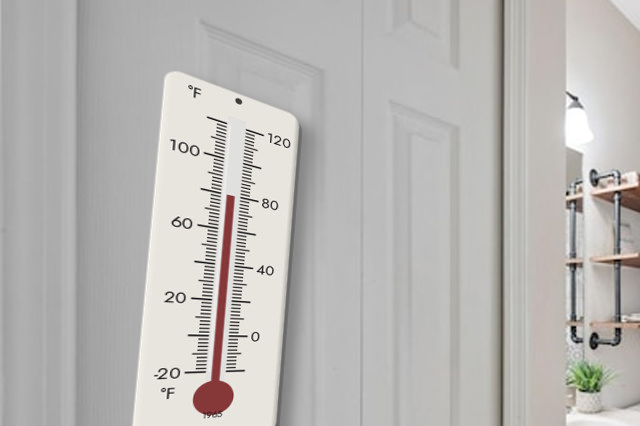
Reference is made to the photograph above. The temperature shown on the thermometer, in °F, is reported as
80 °F
